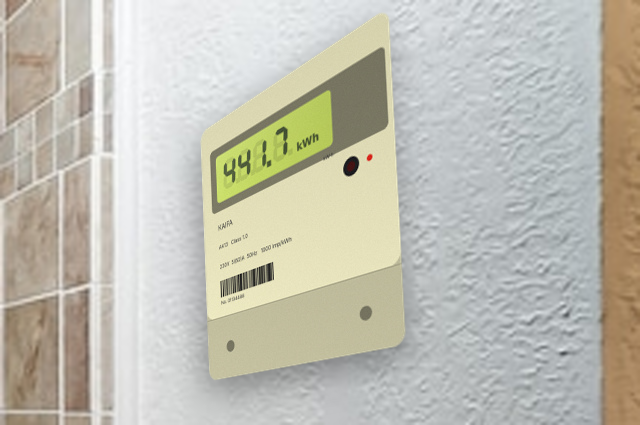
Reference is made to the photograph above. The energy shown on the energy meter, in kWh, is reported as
441.7 kWh
